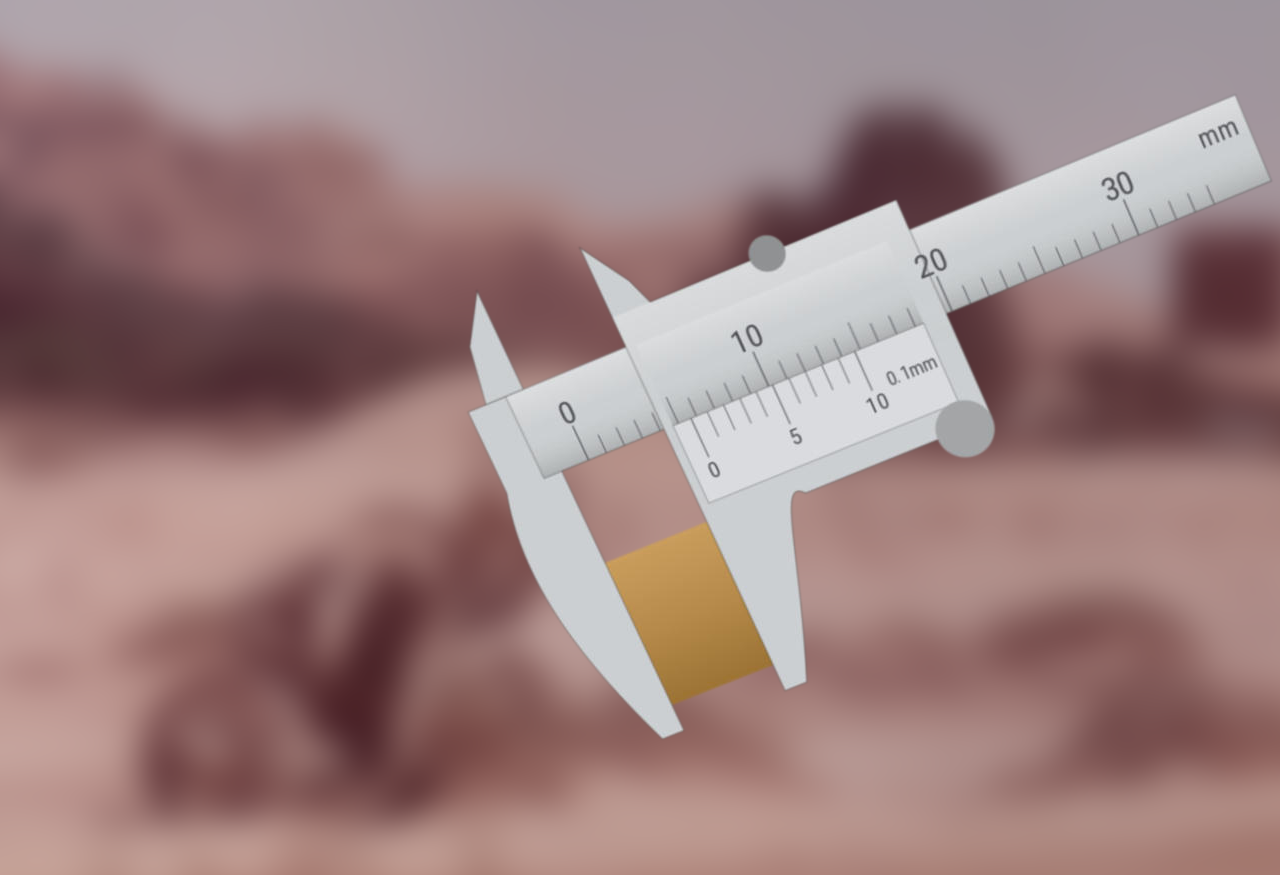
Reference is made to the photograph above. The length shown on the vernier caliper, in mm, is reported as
5.7 mm
